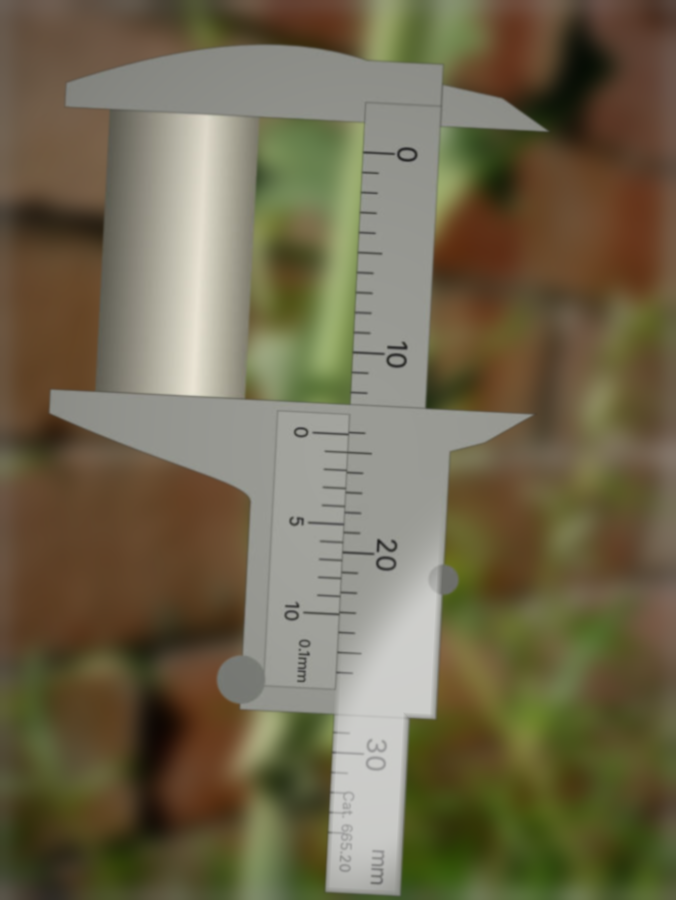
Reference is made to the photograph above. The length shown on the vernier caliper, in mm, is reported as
14.1 mm
